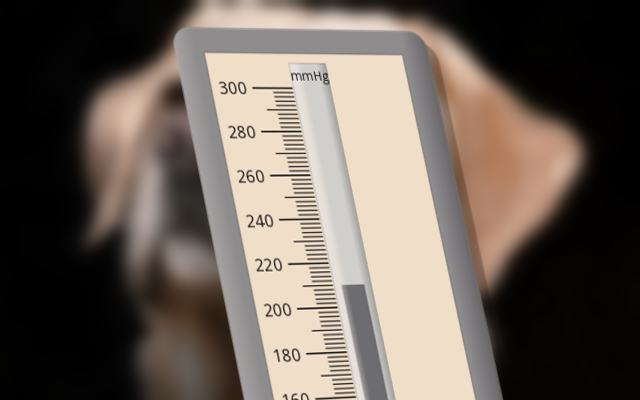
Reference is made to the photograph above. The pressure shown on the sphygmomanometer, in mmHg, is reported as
210 mmHg
